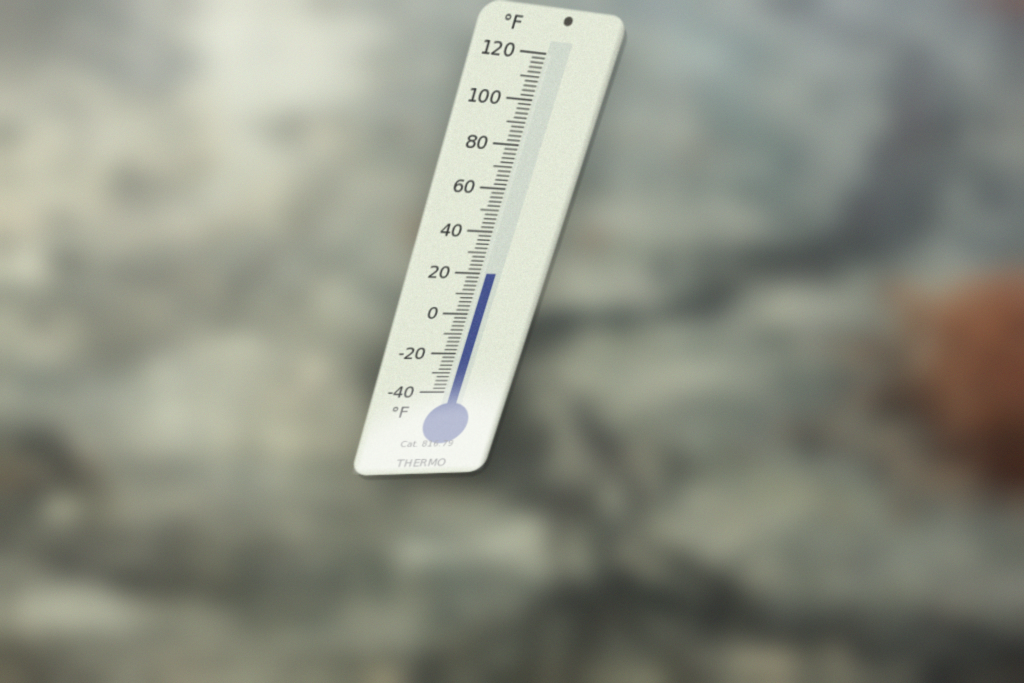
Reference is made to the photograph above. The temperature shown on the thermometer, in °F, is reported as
20 °F
